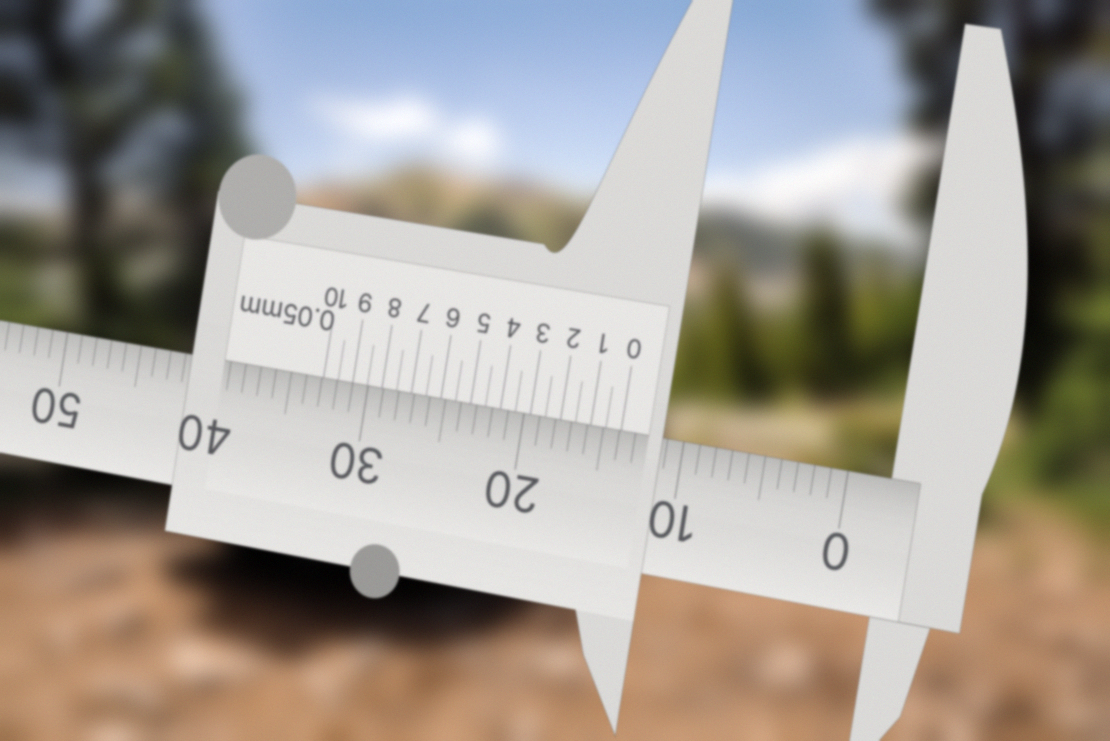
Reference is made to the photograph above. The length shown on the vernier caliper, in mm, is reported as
13.9 mm
